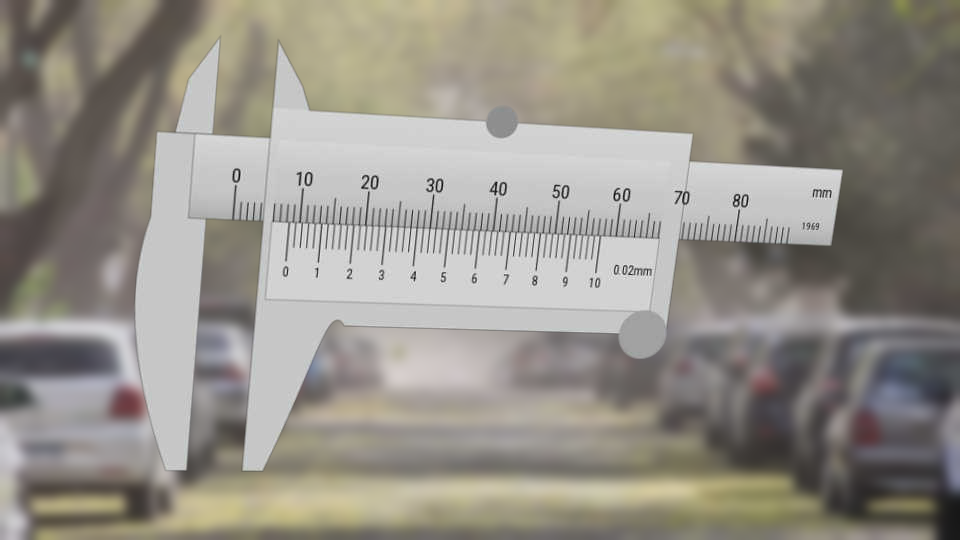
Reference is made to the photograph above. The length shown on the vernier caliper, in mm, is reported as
8.4 mm
